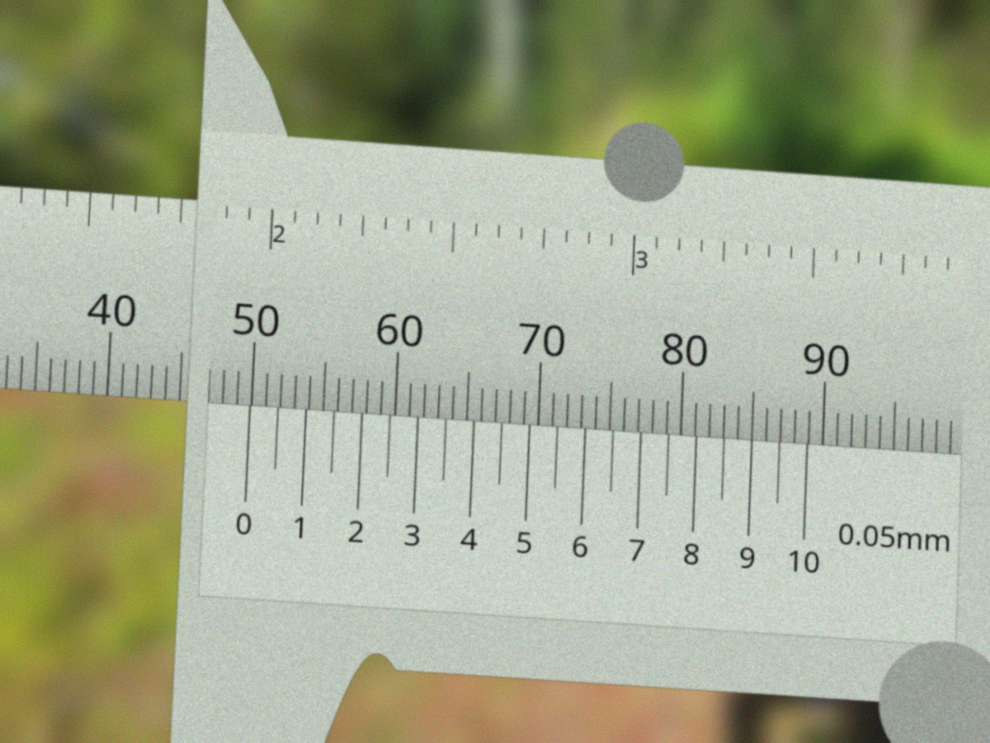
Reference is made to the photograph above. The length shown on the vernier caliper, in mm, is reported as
49.9 mm
